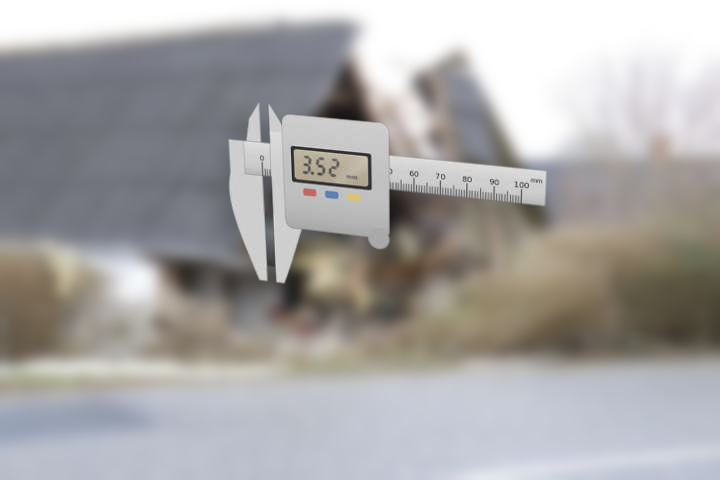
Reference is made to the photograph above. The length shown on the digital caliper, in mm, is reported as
3.52 mm
